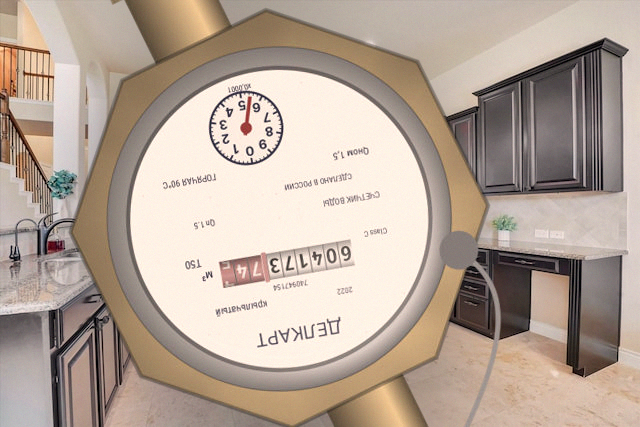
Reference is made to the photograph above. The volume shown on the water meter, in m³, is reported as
604173.7445 m³
